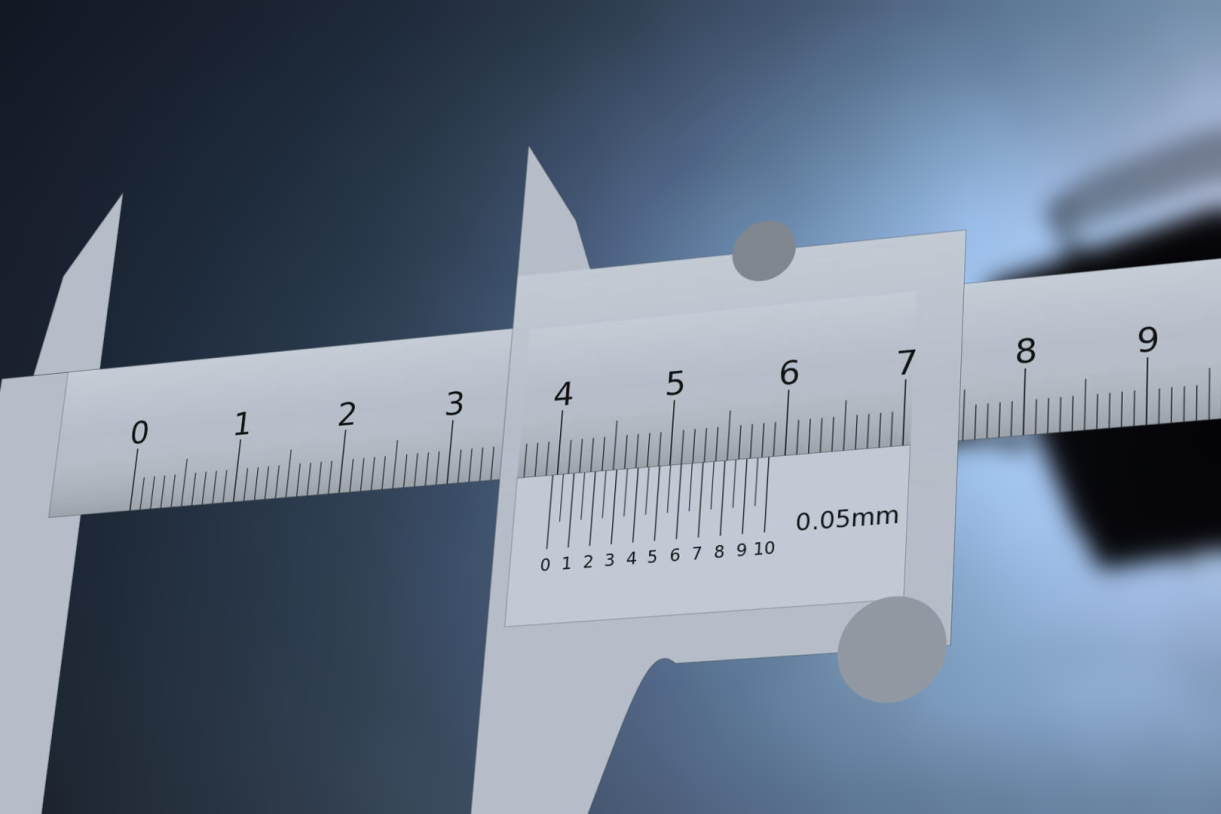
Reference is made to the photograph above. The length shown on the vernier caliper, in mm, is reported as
39.6 mm
